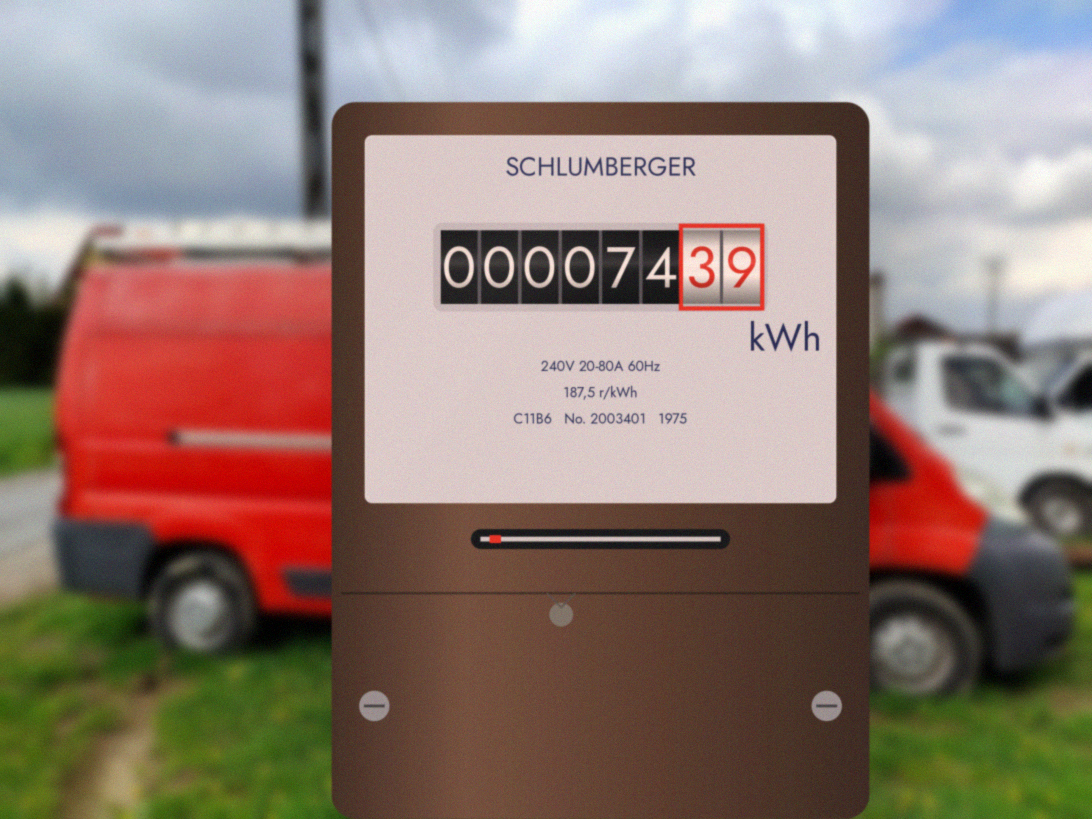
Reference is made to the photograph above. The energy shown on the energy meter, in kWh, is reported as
74.39 kWh
